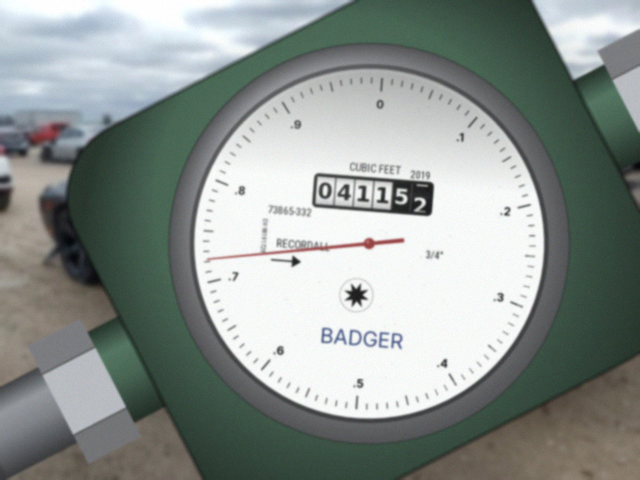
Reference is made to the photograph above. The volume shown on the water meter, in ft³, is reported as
41151.72 ft³
